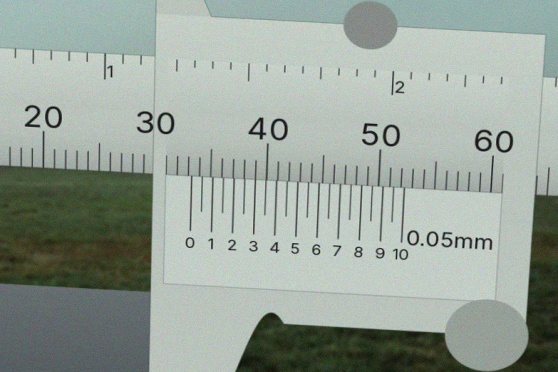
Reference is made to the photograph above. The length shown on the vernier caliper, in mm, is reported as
33.3 mm
